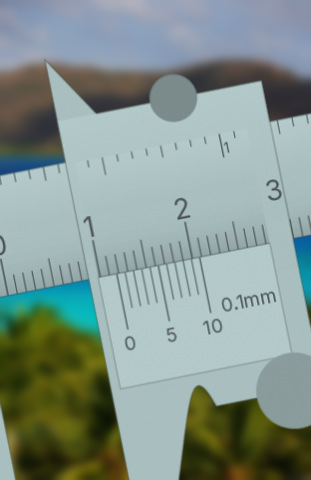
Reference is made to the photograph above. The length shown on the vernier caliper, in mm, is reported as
11.8 mm
